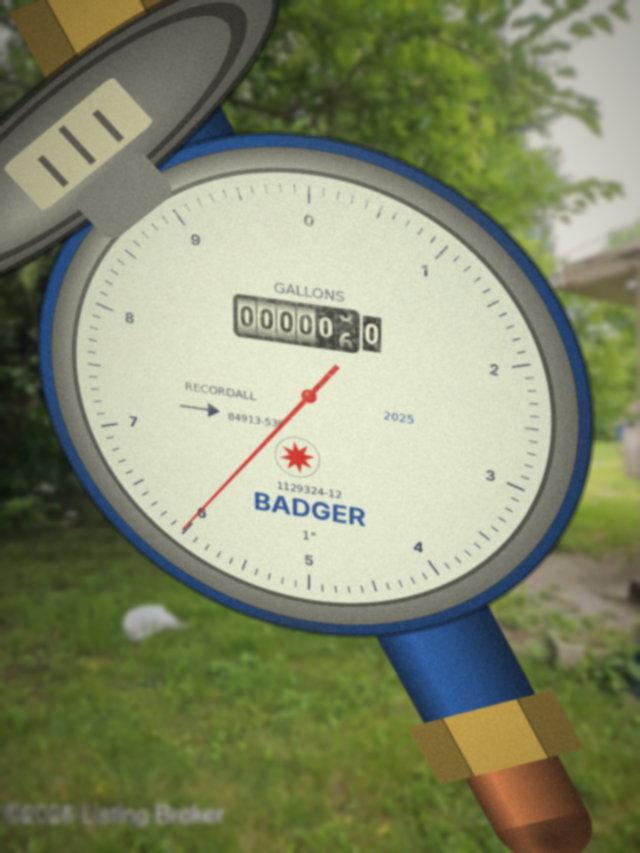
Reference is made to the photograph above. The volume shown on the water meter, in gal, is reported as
56.0 gal
